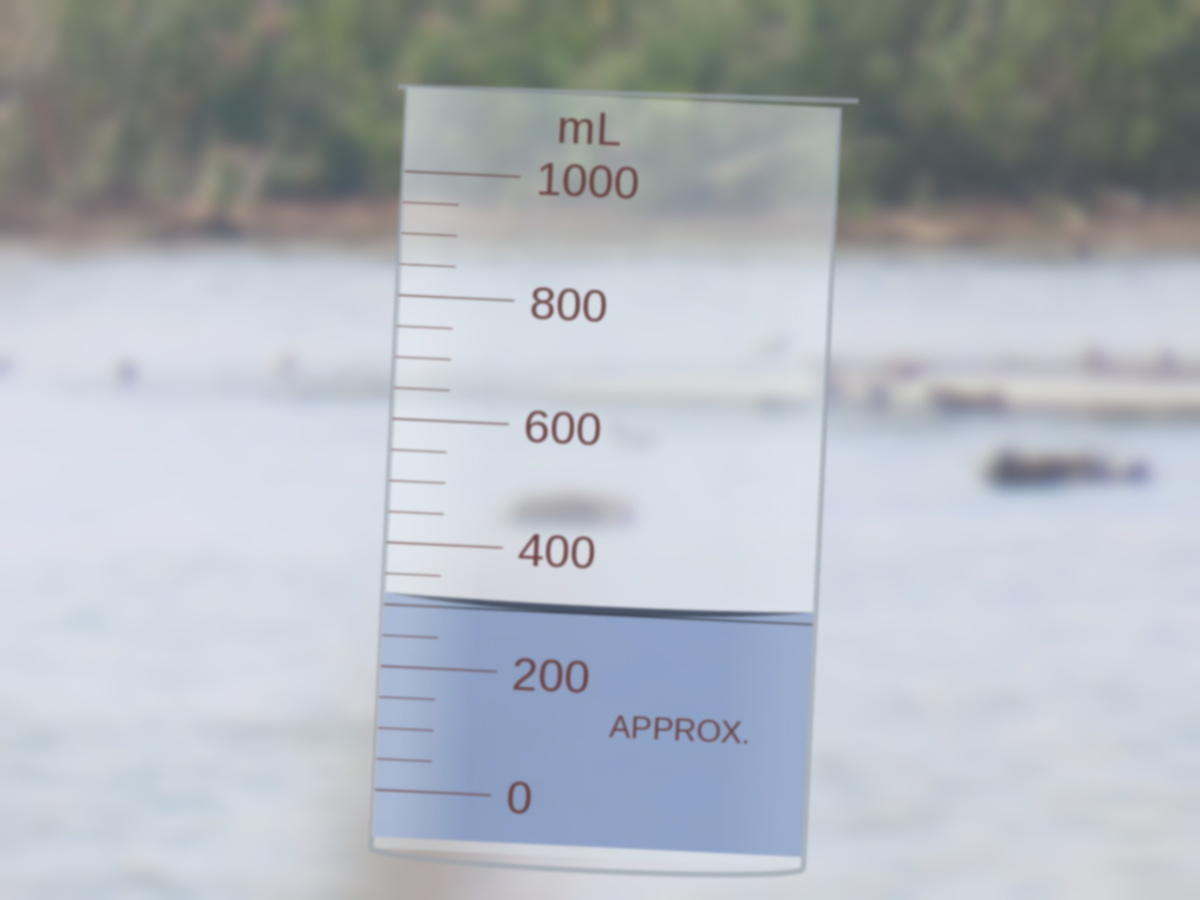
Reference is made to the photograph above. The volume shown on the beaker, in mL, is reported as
300 mL
